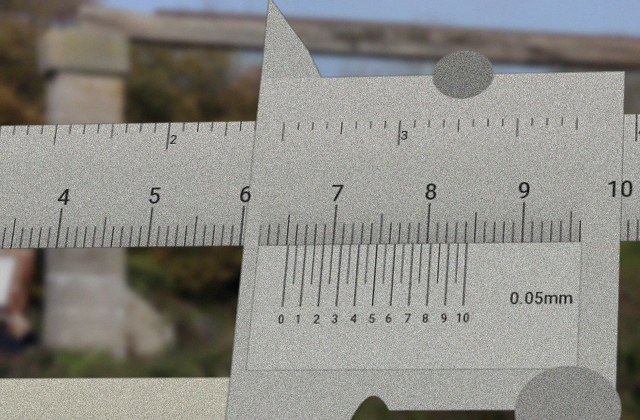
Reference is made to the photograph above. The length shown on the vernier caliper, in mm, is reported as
65.2 mm
